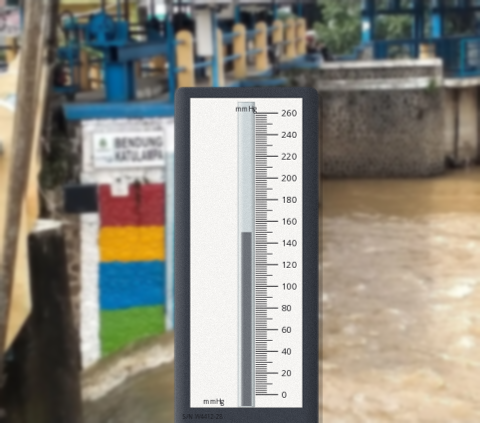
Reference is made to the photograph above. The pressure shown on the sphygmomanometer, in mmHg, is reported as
150 mmHg
